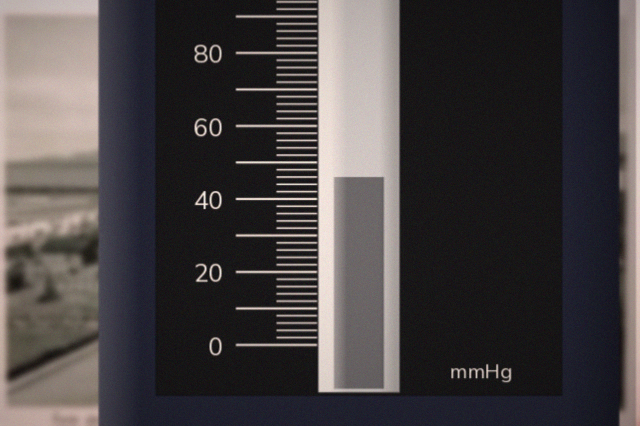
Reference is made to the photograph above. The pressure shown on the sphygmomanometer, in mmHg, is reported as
46 mmHg
